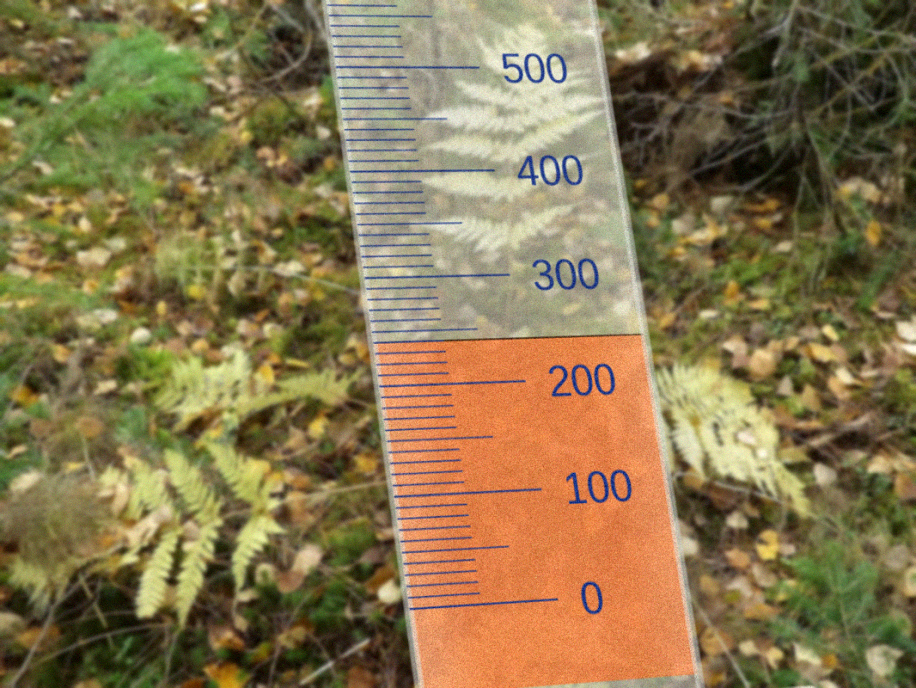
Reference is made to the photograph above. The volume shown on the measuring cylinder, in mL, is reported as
240 mL
